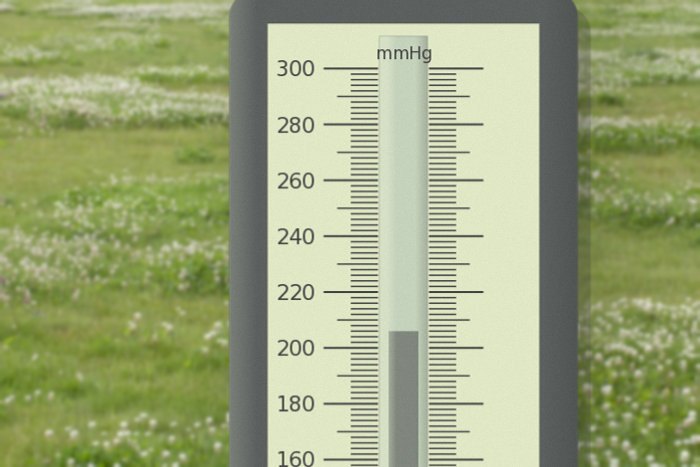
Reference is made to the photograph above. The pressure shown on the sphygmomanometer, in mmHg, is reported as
206 mmHg
